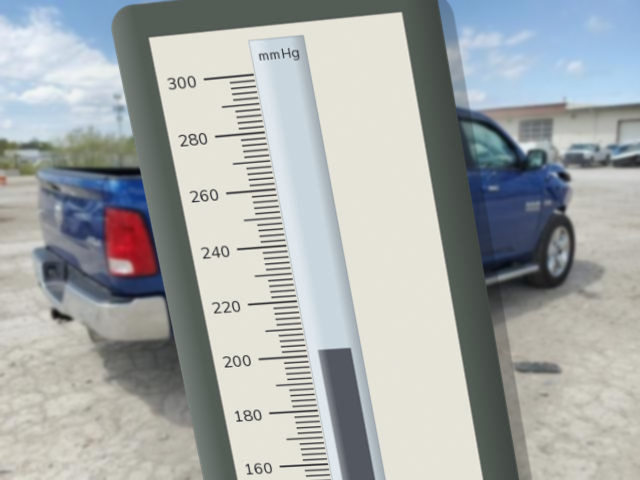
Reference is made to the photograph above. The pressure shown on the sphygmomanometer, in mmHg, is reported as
202 mmHg
